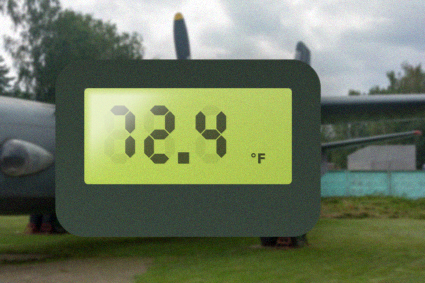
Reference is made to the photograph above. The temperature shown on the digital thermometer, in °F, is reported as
72.4 °F
